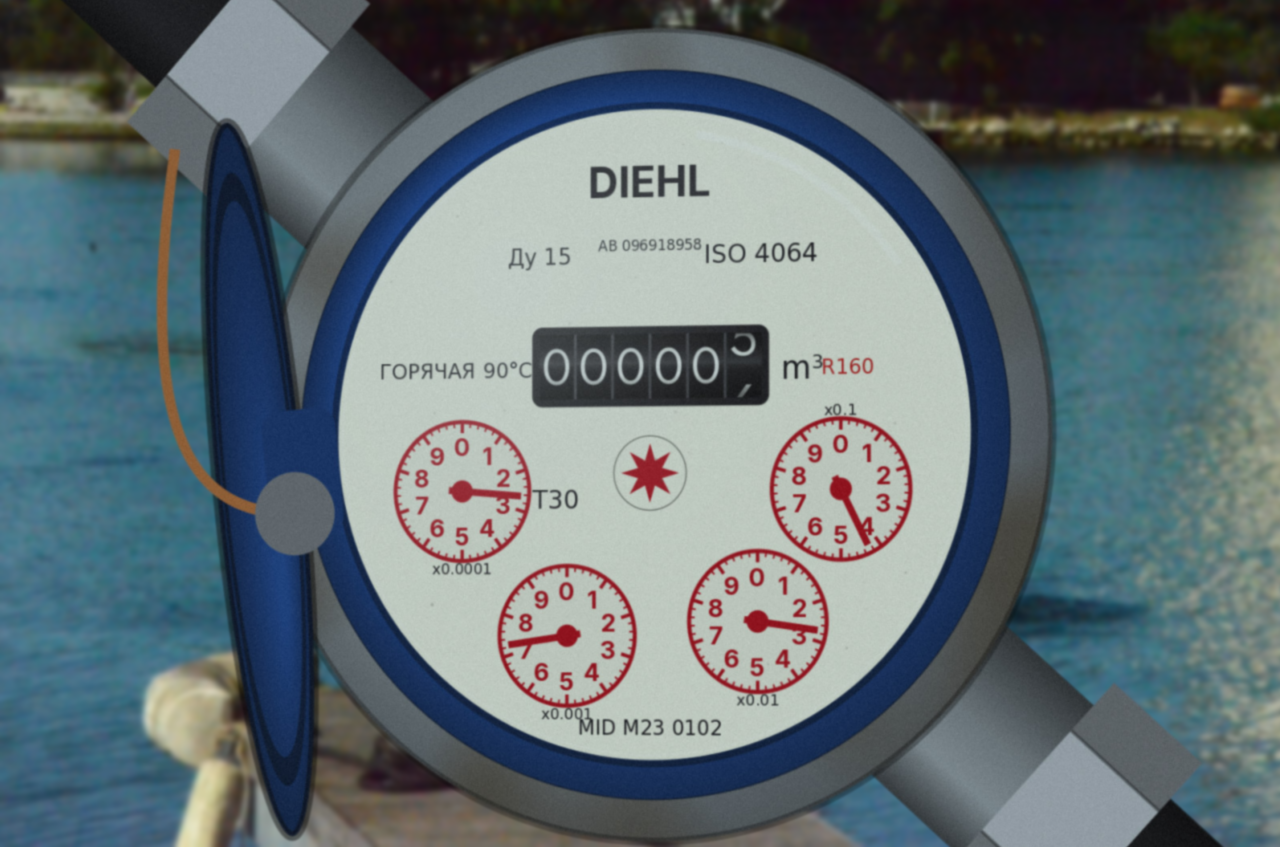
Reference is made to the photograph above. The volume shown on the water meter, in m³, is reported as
5.4272 m³
